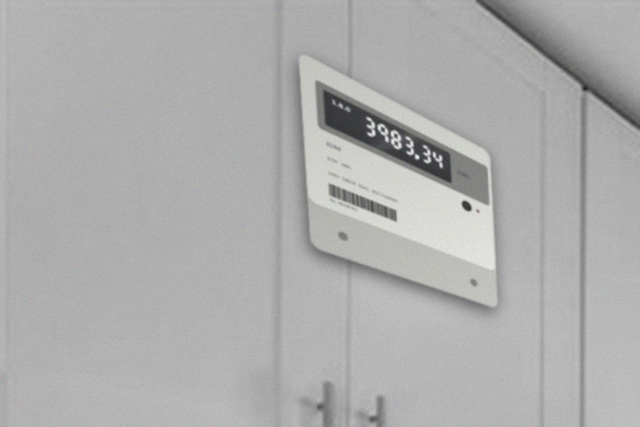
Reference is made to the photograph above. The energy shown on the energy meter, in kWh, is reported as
3983.34 kWh
